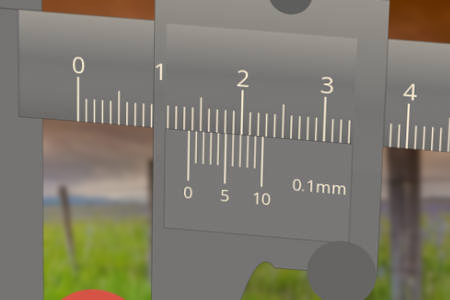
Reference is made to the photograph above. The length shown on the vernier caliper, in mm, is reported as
13.6 mm
